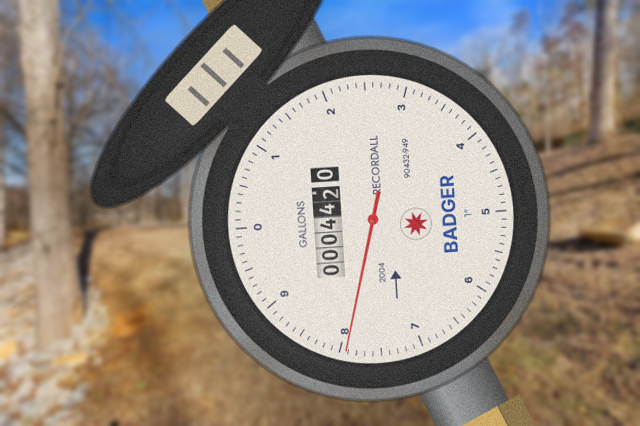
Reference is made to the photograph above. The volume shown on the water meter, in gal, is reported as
4417.9 gal
